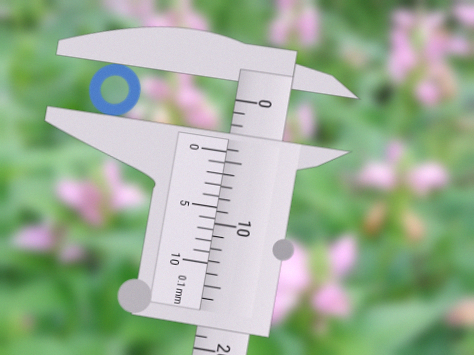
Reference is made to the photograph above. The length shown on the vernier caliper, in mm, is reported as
4.2 mm
